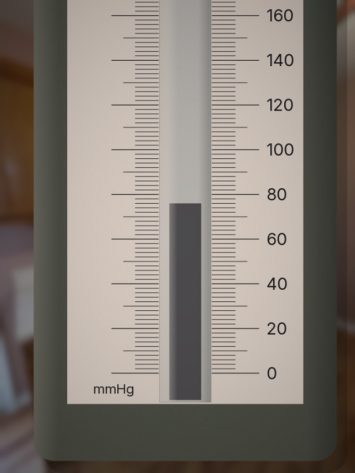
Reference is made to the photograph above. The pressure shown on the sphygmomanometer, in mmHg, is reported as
76 mmHg
